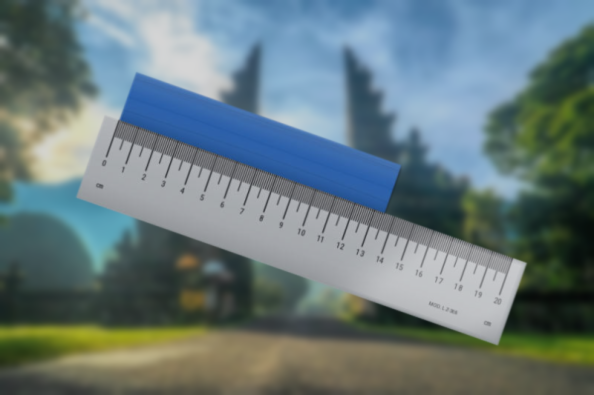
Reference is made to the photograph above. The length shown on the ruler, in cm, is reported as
13.5 cm
